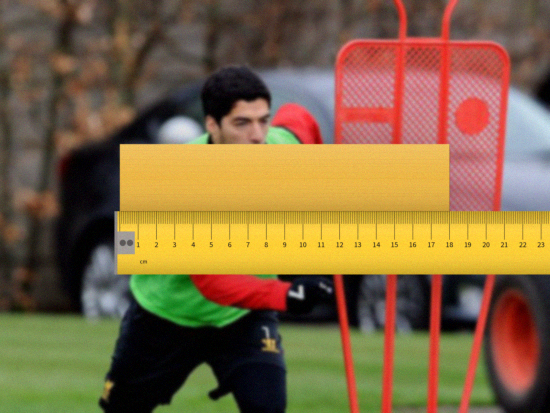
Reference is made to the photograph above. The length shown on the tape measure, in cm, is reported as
18 cm
